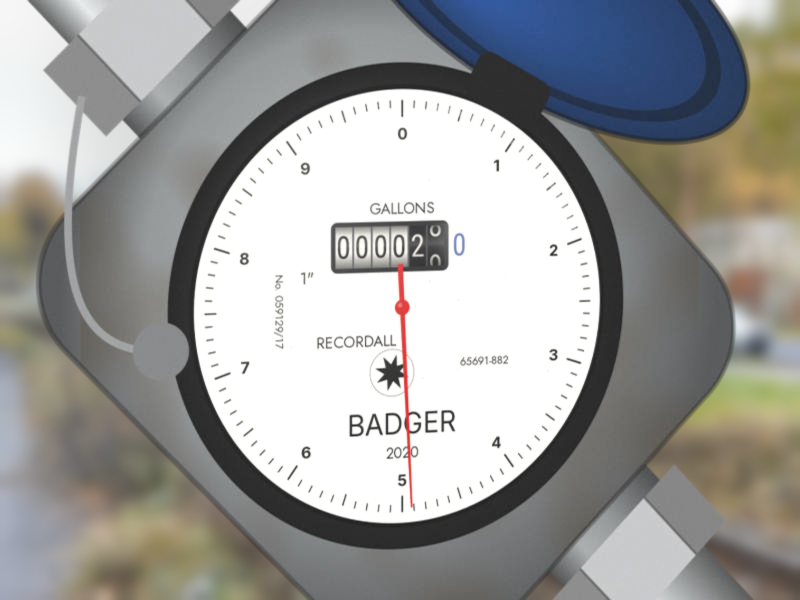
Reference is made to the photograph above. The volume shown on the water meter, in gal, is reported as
284.9 gal
